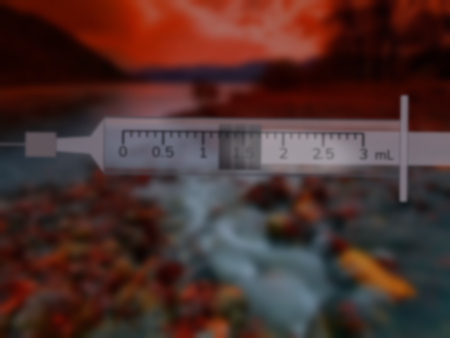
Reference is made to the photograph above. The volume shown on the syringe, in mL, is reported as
1.2 mL
